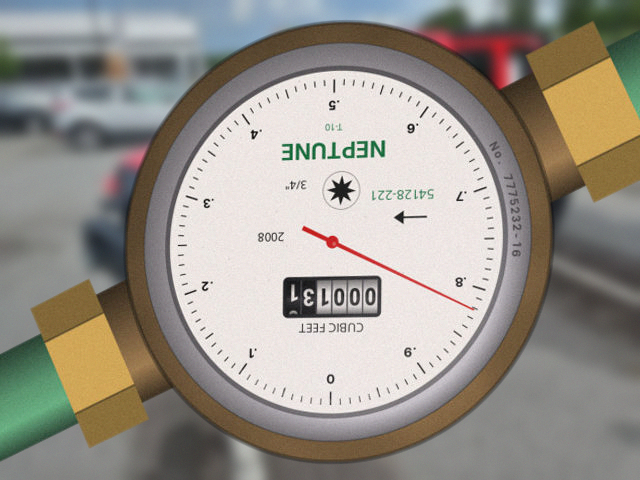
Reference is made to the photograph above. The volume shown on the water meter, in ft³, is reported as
130.82 ft³
